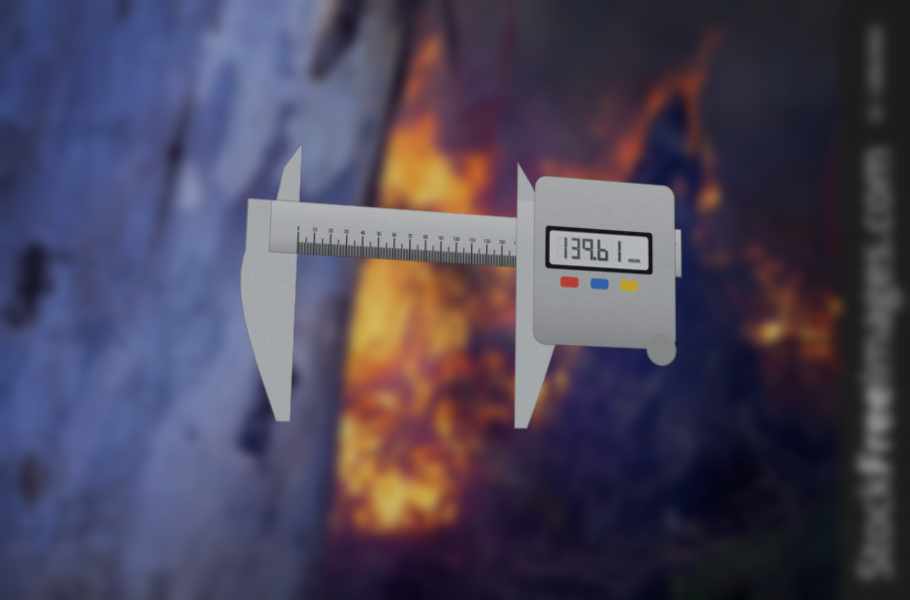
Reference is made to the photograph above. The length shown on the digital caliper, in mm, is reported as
139.61 mm
